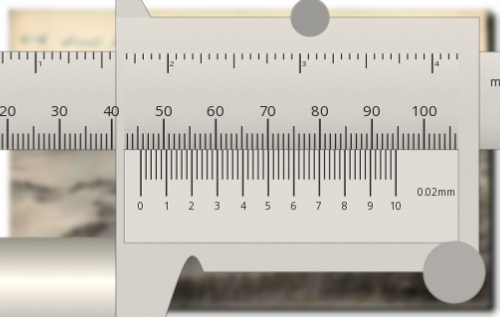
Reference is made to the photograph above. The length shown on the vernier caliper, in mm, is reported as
45.6 mm
